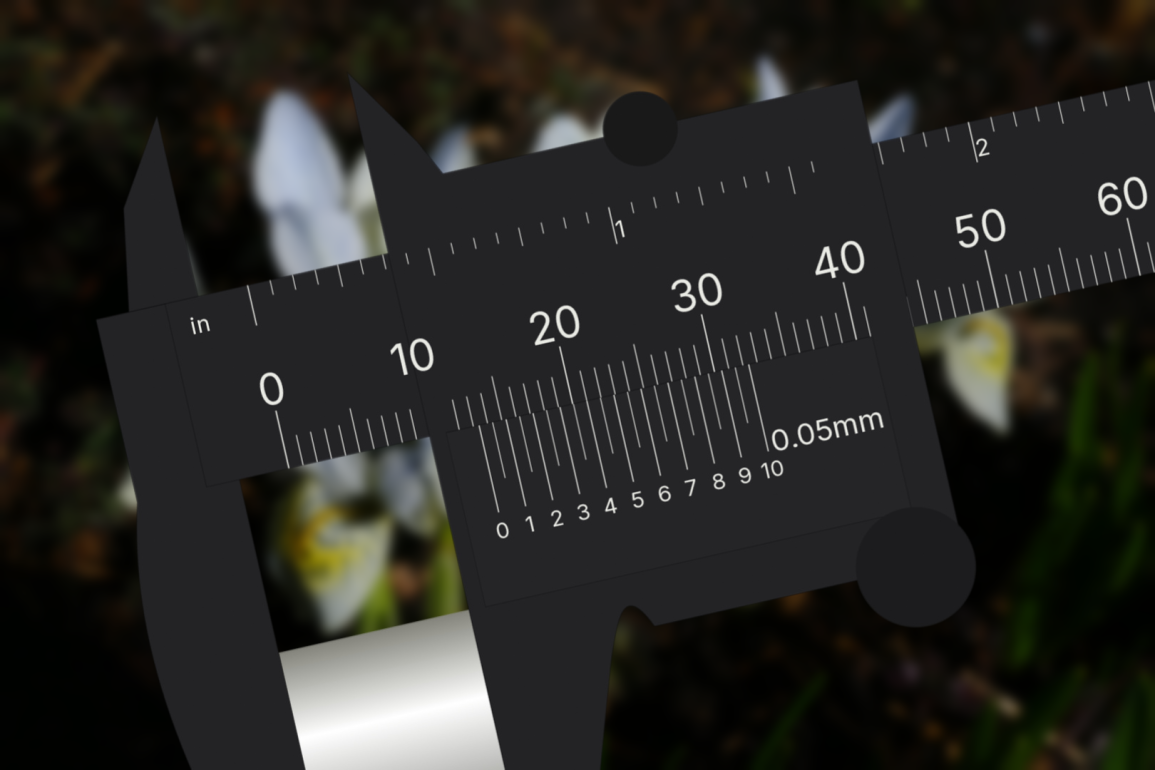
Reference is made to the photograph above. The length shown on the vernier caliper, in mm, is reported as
13.4 mm
